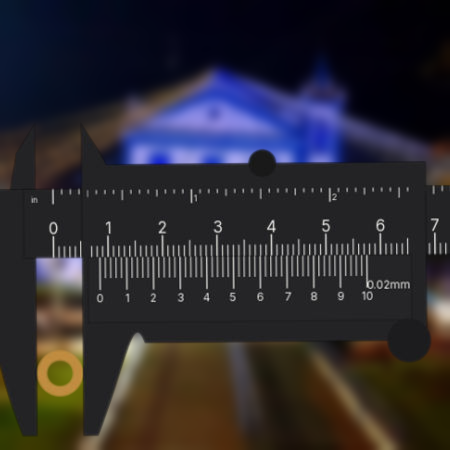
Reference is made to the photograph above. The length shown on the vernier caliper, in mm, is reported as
8.5 mm
